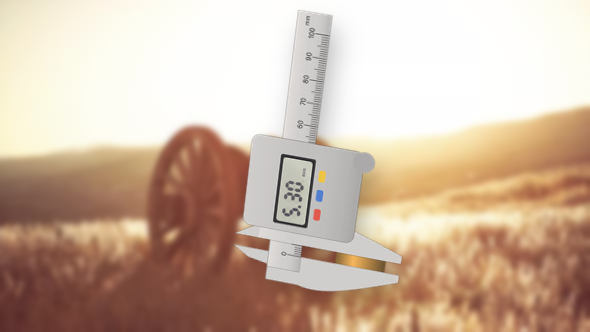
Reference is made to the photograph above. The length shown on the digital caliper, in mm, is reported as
5.30 mm
